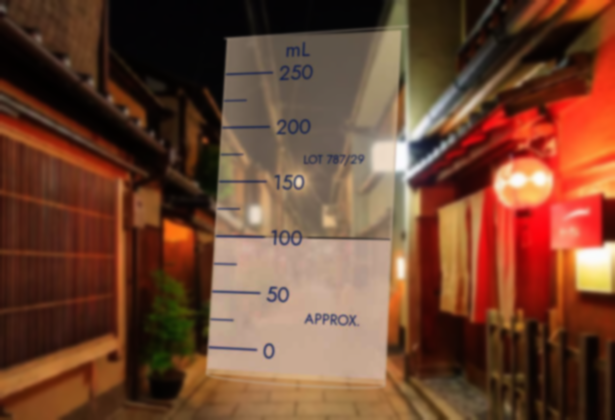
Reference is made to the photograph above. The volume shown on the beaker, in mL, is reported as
100 mL
